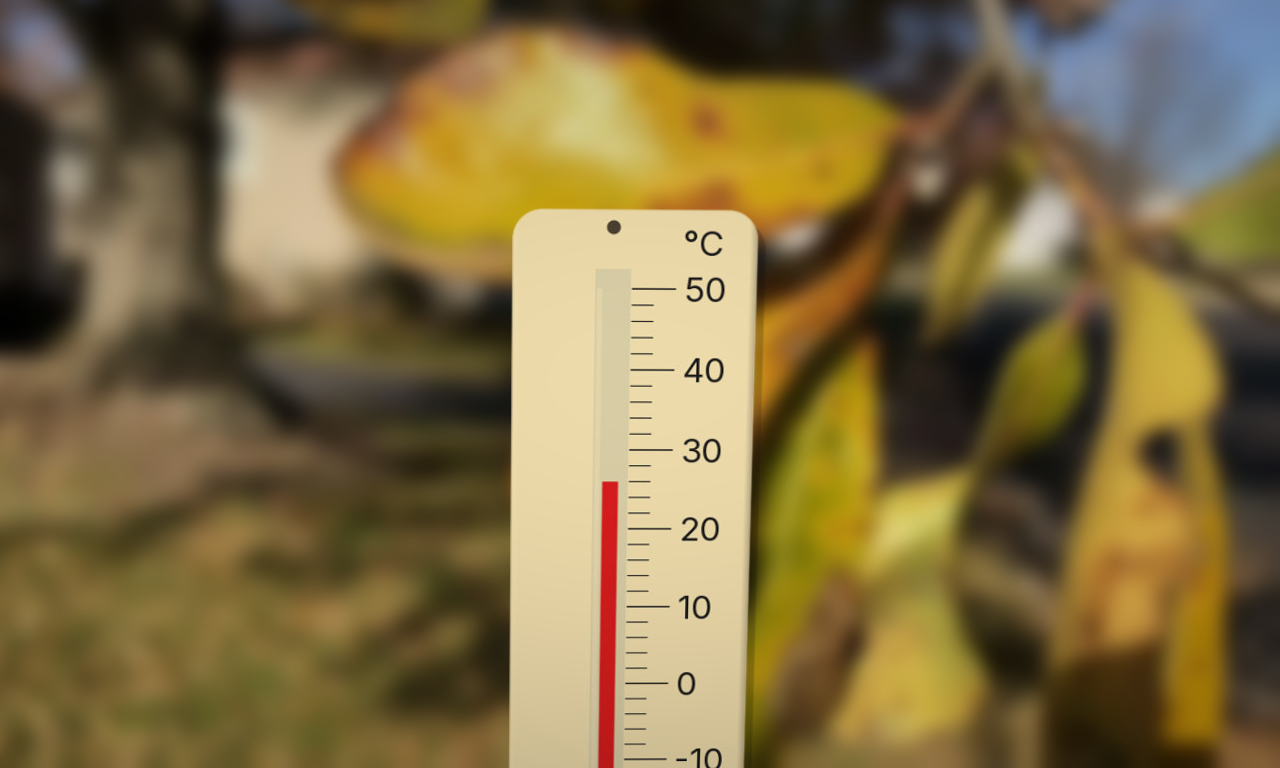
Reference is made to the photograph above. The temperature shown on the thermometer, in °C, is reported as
26 °C
